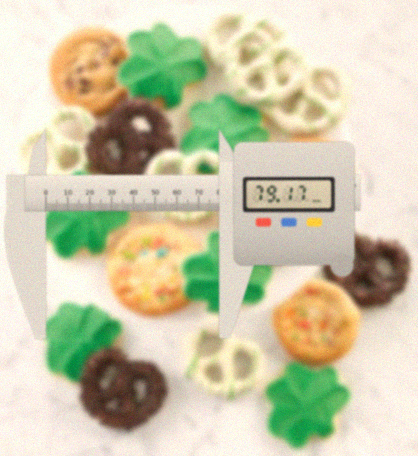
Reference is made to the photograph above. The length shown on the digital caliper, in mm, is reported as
79.17 mm
